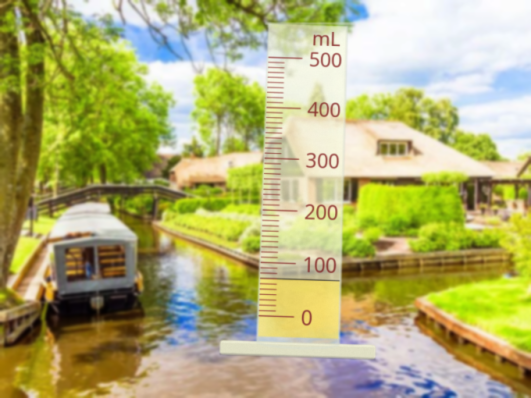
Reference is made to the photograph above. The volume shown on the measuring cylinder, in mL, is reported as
70 mL
